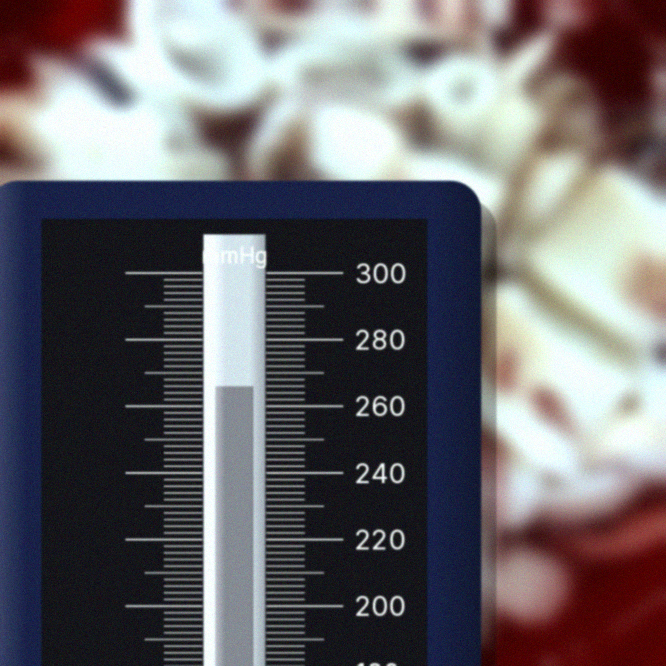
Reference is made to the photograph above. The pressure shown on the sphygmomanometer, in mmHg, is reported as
266 mmHg
